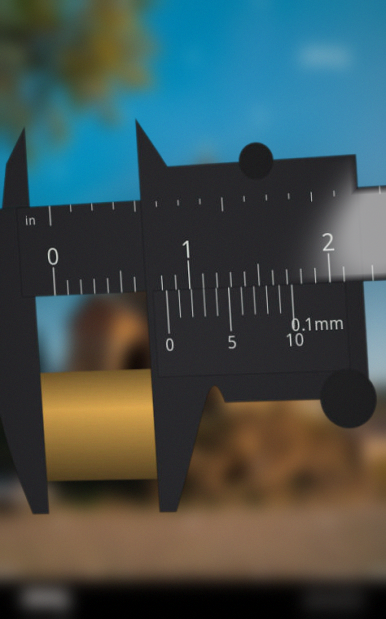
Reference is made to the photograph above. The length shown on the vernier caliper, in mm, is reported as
8.3 mm
